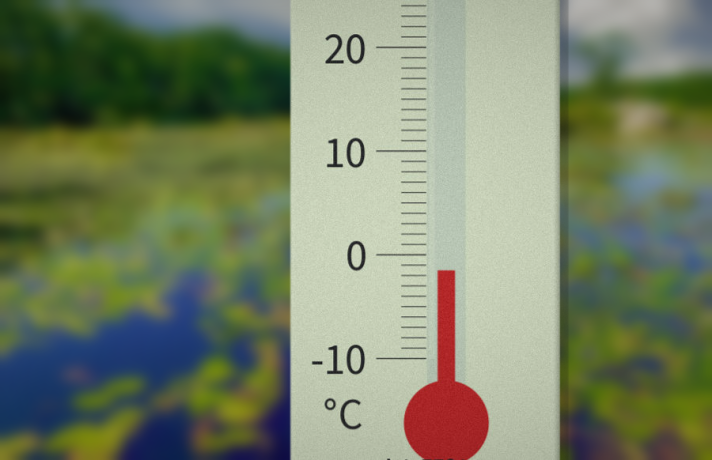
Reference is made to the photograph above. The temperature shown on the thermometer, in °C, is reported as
-1.5 °C
